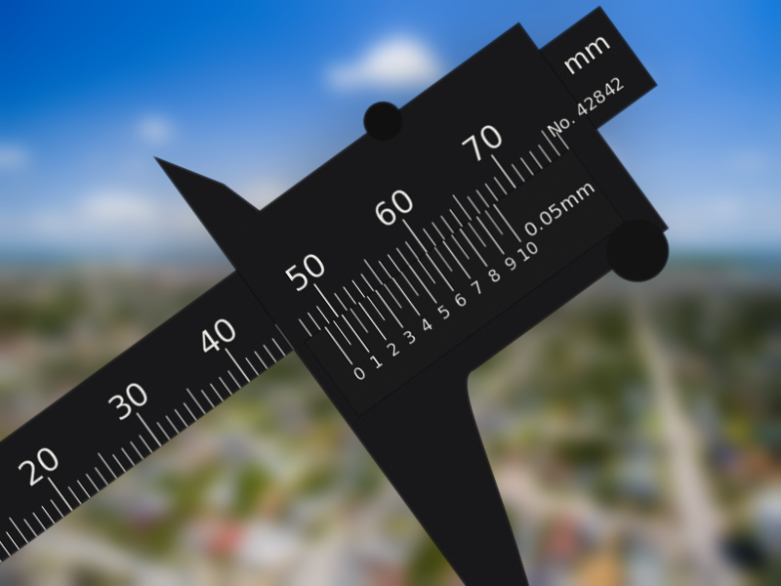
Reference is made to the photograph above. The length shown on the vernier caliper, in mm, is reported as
48.5 mm
